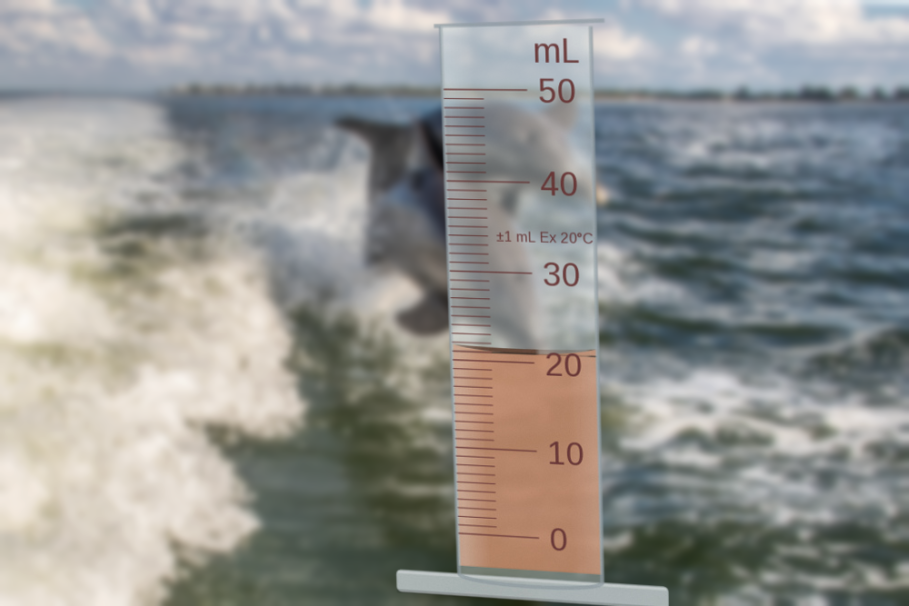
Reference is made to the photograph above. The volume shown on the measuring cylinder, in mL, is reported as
21 mL
